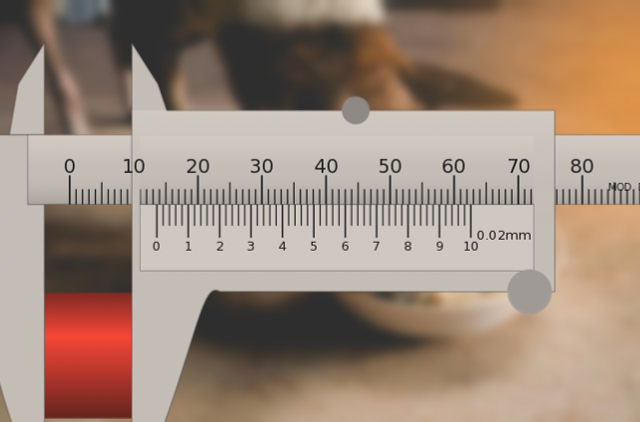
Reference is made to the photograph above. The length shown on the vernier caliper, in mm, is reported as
13.6 mm
